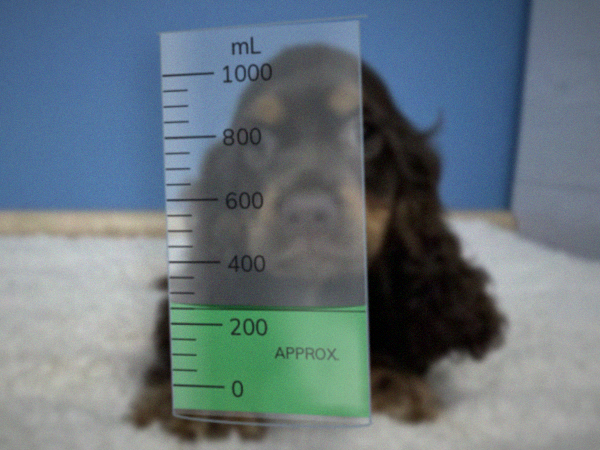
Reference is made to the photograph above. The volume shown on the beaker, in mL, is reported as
250 mL
